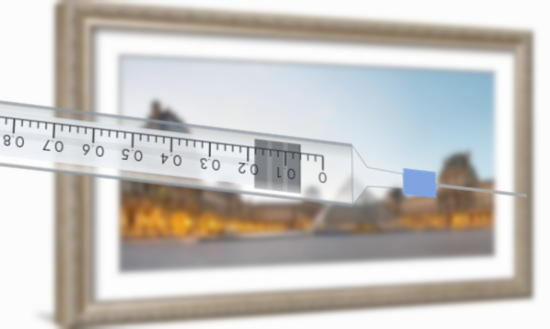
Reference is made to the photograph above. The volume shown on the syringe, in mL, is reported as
0.06 mL
